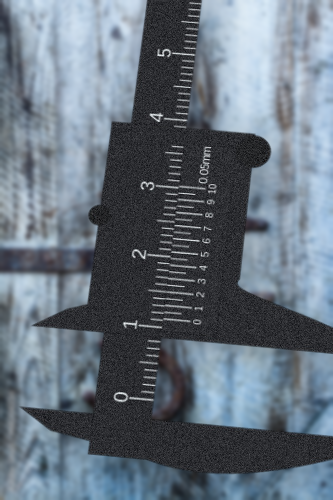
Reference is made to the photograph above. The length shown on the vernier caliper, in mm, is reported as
11.2 mm
